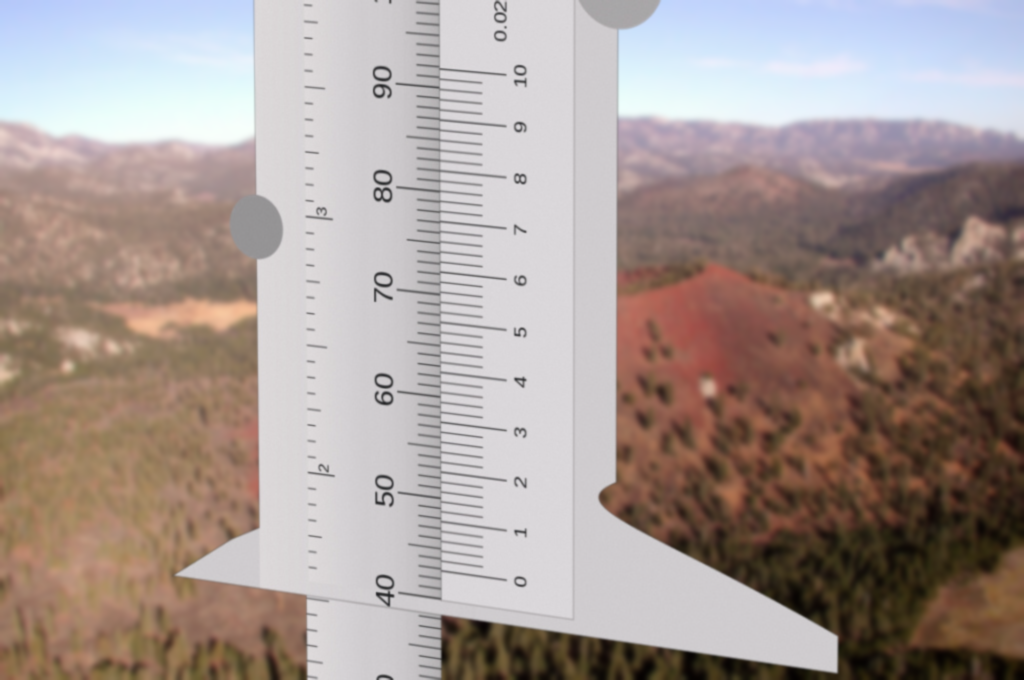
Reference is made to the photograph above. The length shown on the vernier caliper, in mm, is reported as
42.8 mm
